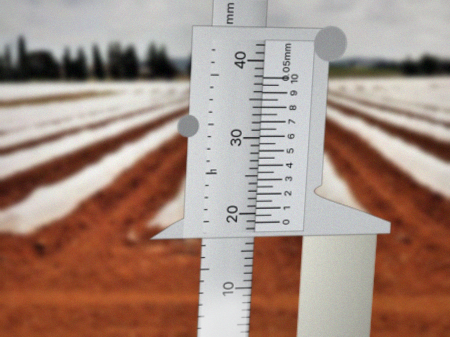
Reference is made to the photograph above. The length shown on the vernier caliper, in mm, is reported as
18.8 mm
